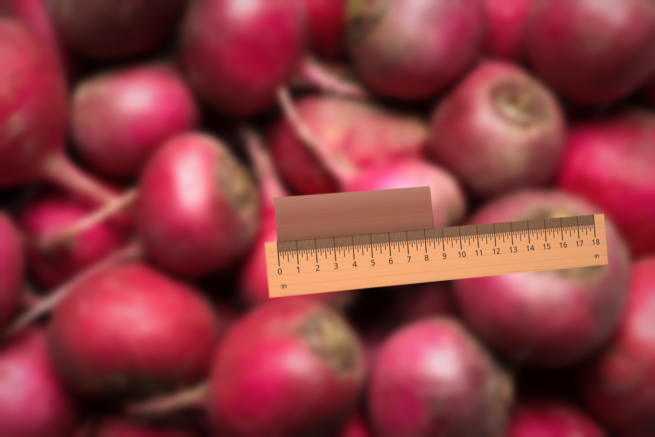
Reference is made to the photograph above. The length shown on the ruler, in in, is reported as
8.5 in
